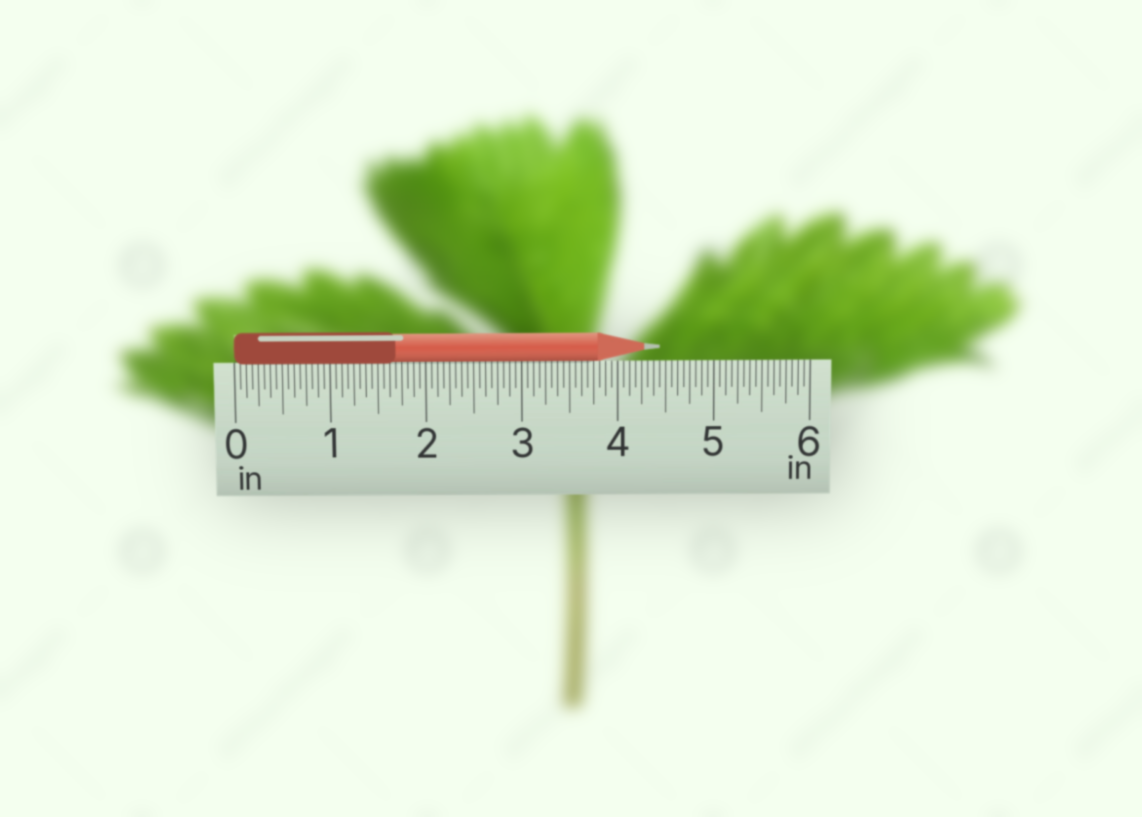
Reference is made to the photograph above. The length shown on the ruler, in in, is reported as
4.4375 in
